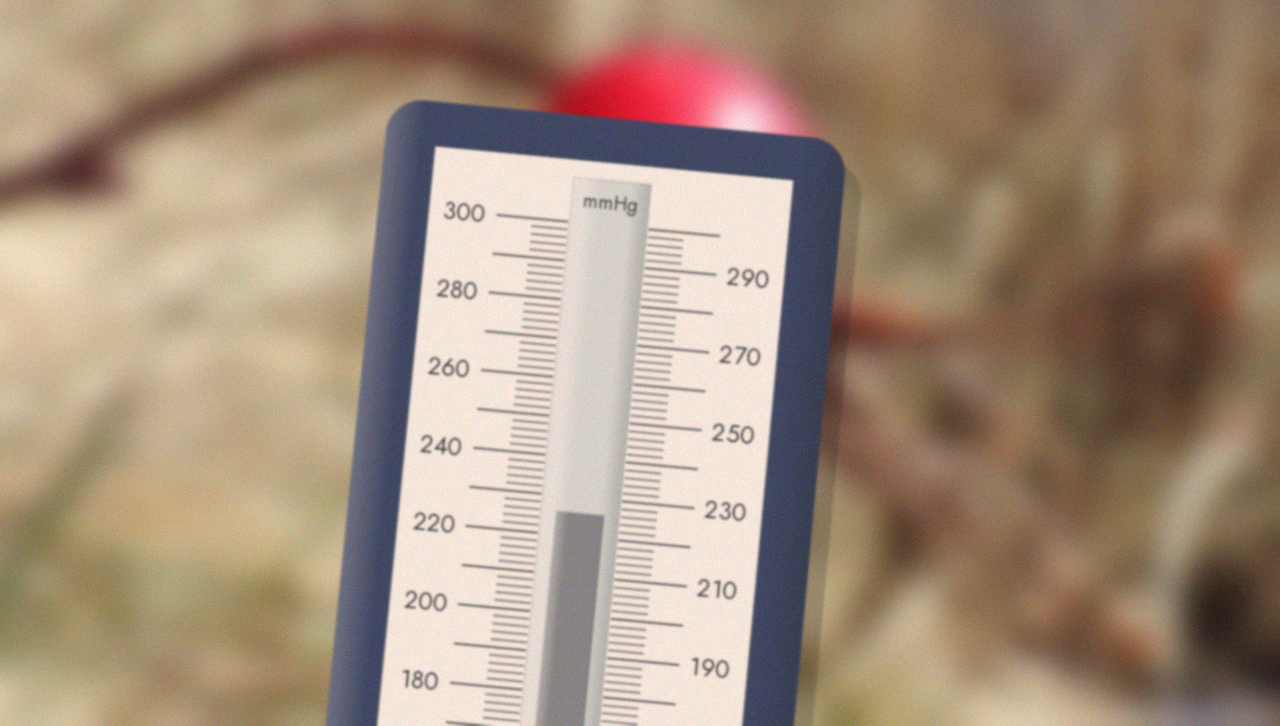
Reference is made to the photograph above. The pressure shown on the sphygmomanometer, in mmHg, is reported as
226 mmHg
